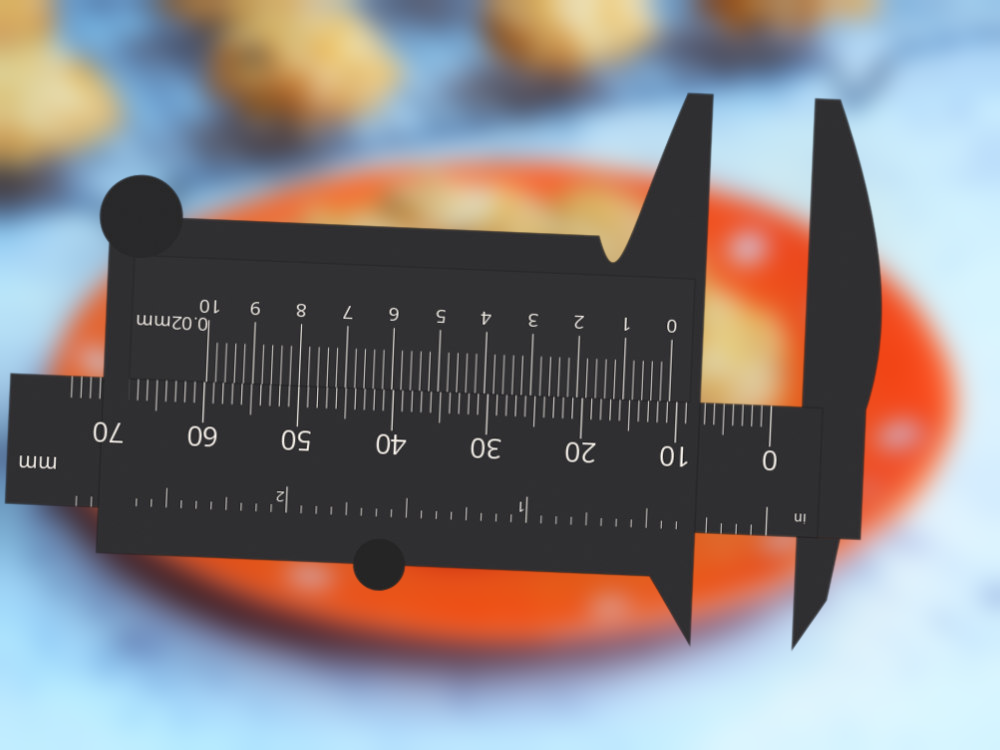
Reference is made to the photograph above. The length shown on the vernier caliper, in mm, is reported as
10.8 mm
